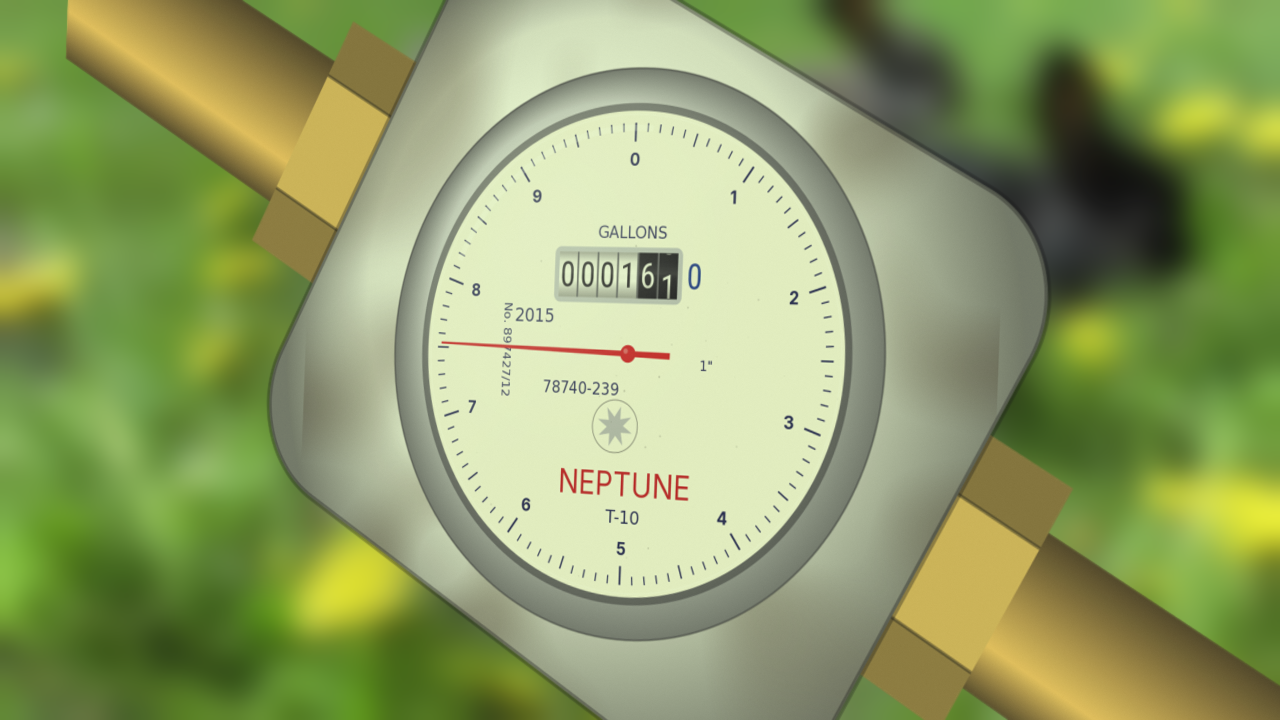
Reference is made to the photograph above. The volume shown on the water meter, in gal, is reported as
1607.5 gal
